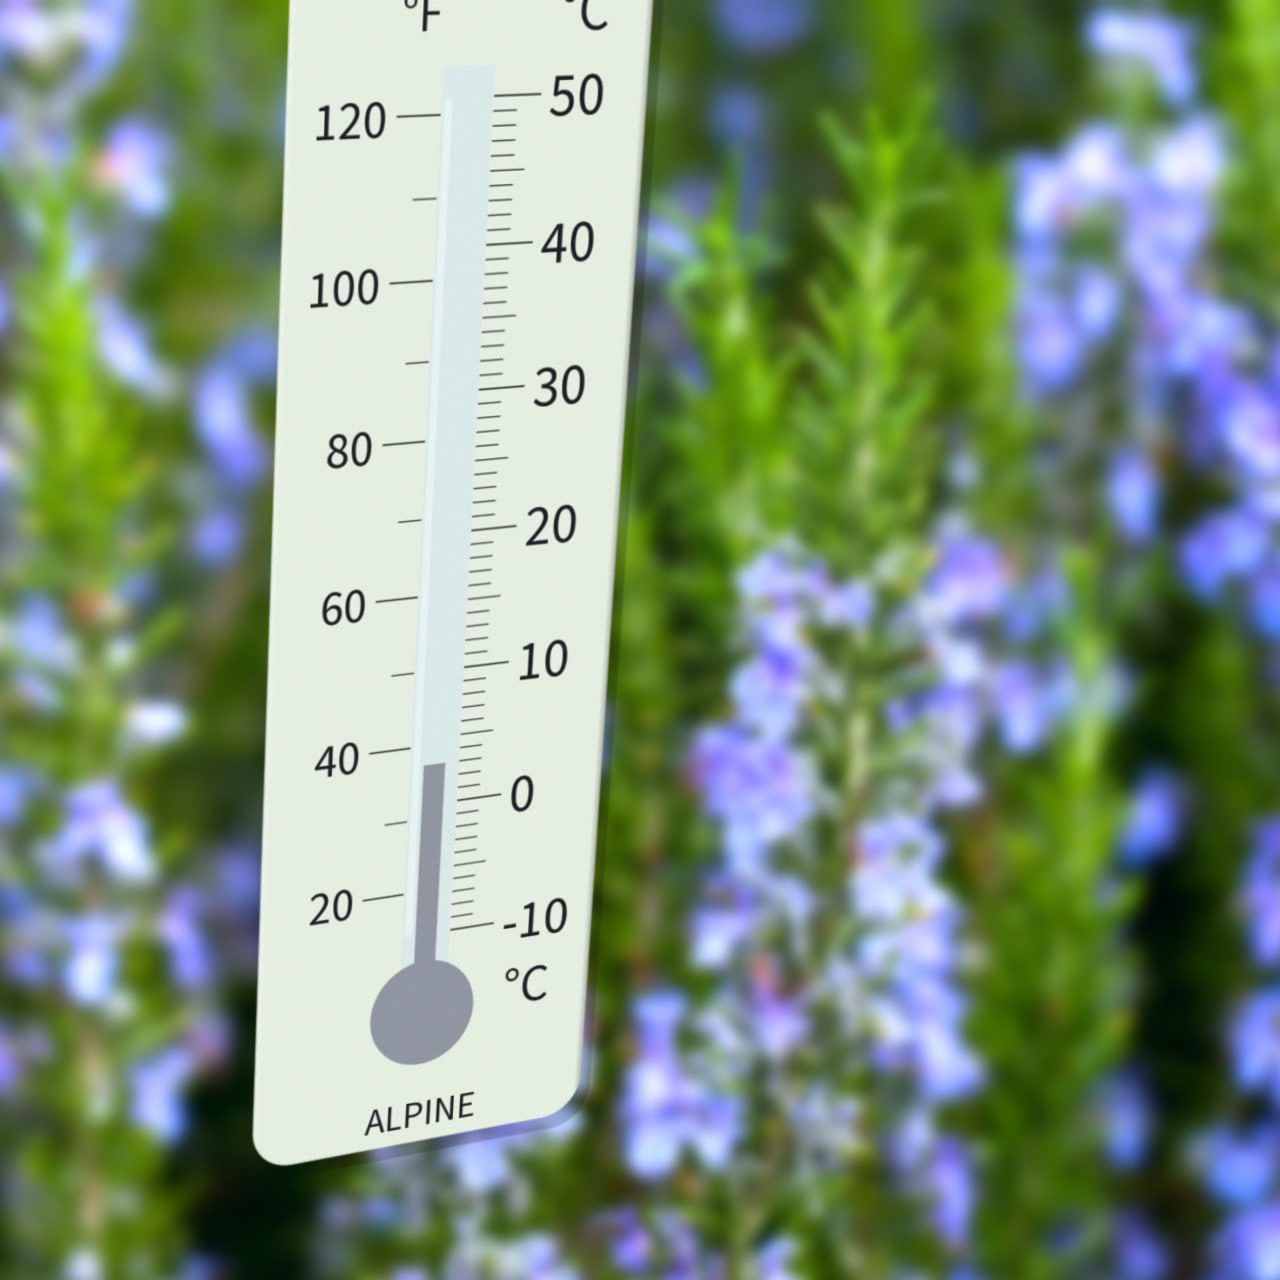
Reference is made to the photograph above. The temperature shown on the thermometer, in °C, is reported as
3 °C
